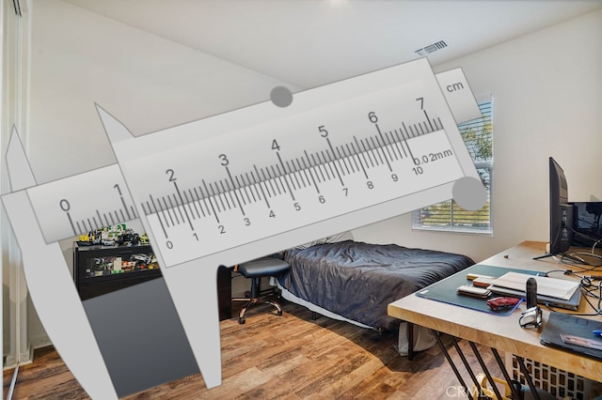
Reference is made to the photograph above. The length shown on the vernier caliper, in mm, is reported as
15.0 mm
